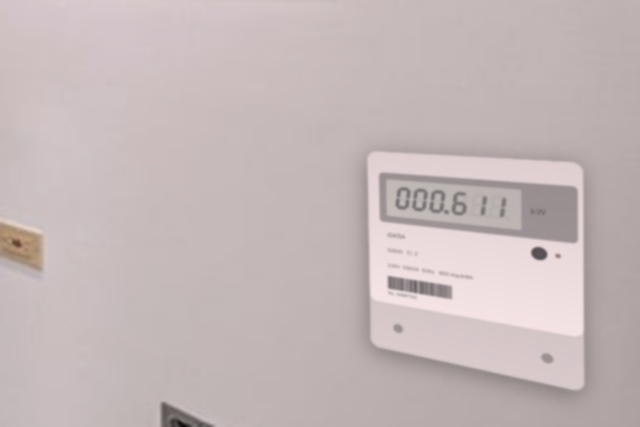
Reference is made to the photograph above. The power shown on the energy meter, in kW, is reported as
0.611 kW
